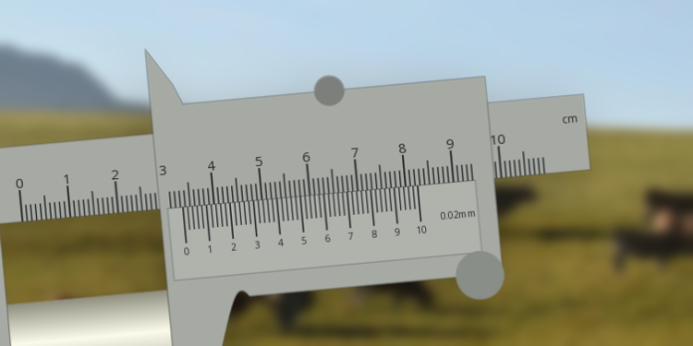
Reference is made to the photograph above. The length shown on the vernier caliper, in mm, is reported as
33.5 mm
